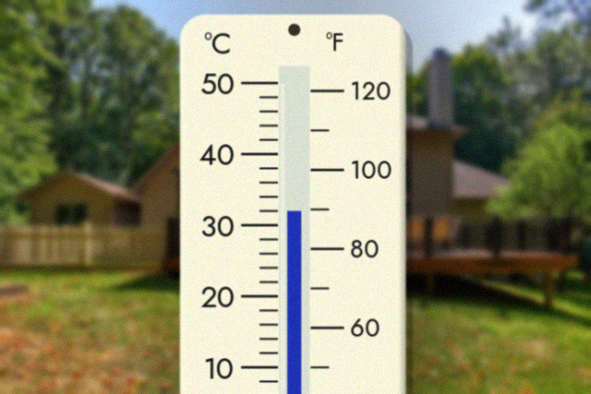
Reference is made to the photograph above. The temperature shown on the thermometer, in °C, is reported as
32 °C
